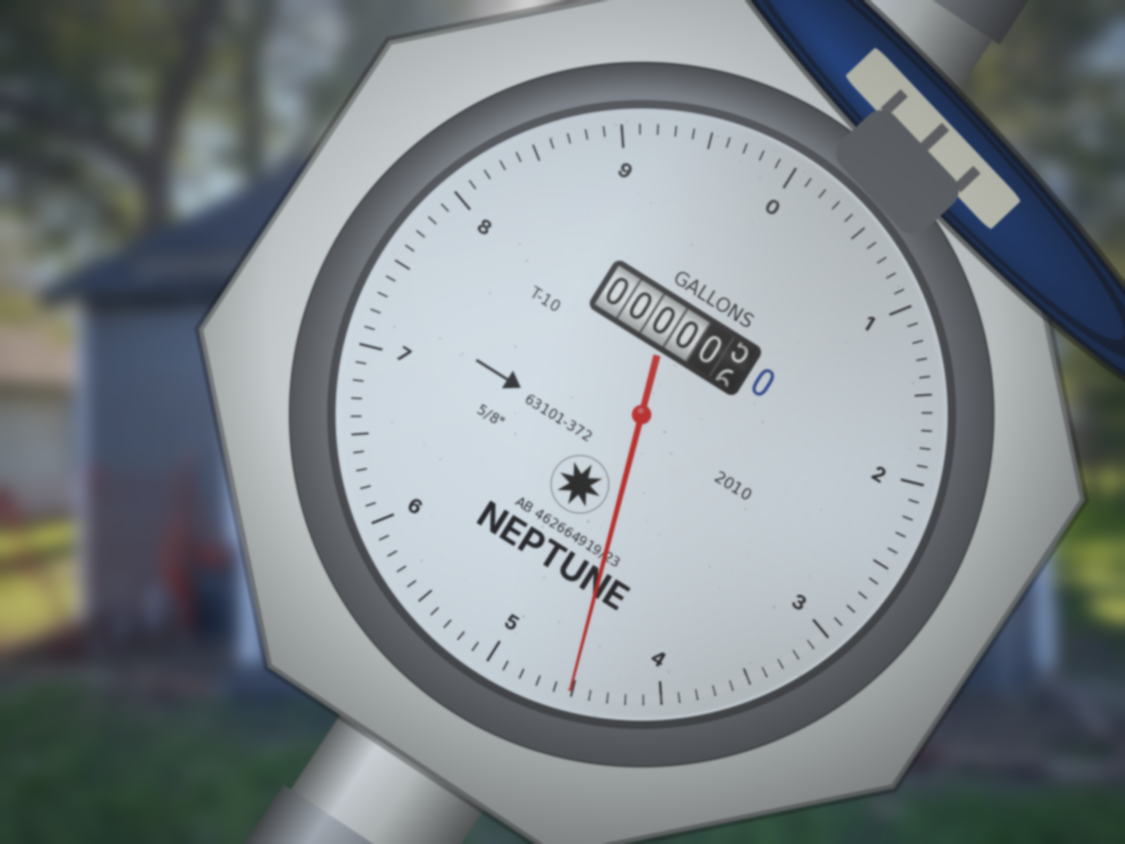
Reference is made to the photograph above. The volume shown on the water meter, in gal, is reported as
54.5 gal
